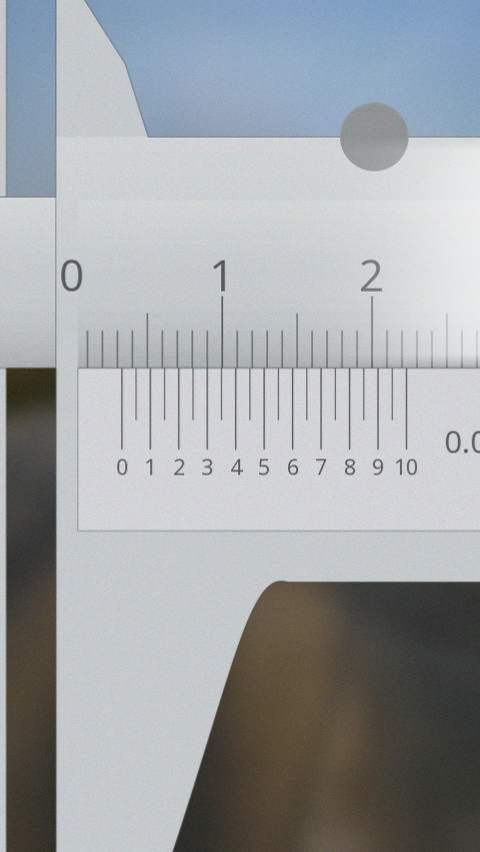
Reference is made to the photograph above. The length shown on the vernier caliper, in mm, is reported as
3.3 mm
